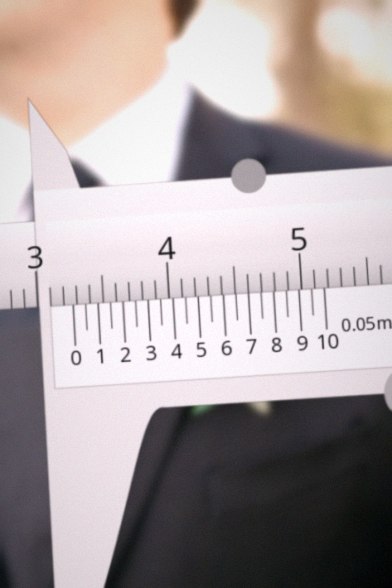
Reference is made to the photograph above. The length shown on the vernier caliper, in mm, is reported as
32.7 mm
